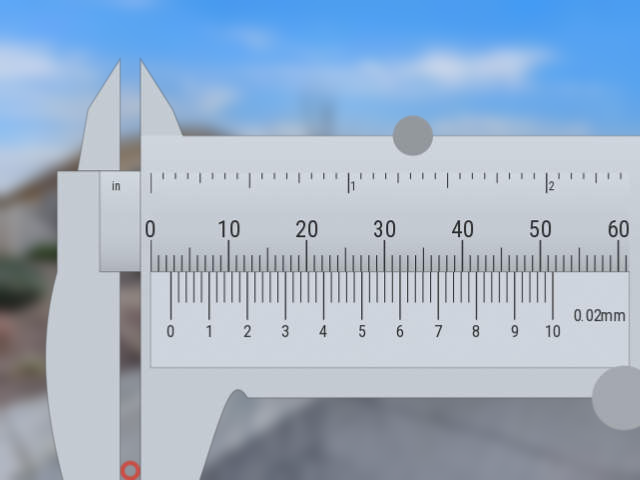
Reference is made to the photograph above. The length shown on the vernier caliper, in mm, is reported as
2.6 mm
